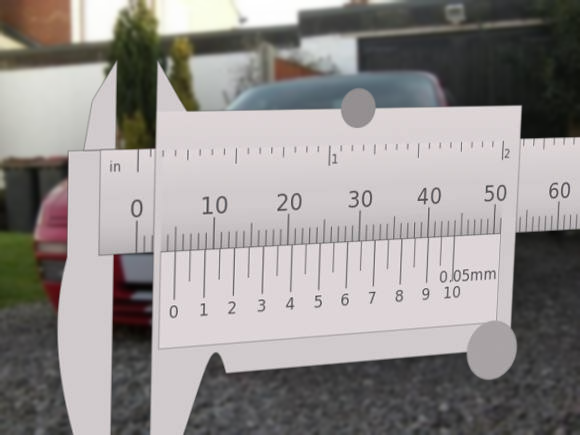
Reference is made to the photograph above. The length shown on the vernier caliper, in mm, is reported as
5.0 mm
